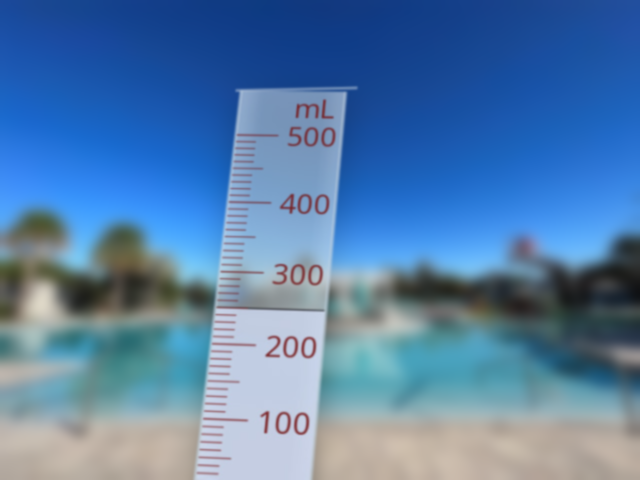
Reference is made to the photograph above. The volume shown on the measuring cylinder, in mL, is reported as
250 mL
